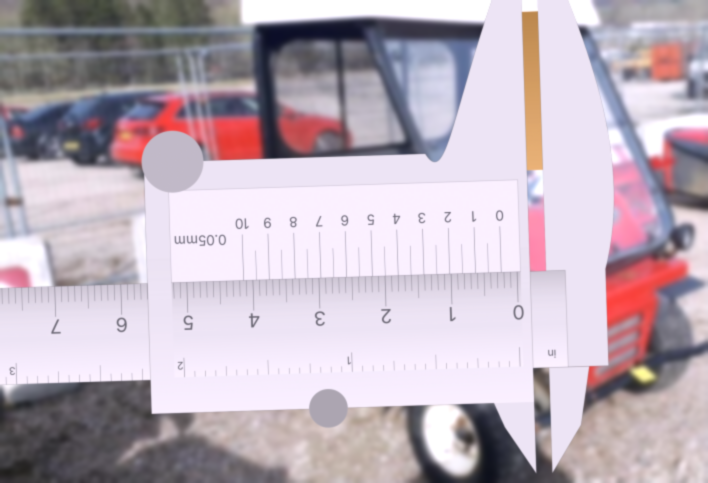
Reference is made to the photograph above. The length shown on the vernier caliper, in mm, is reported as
2.4 mm
